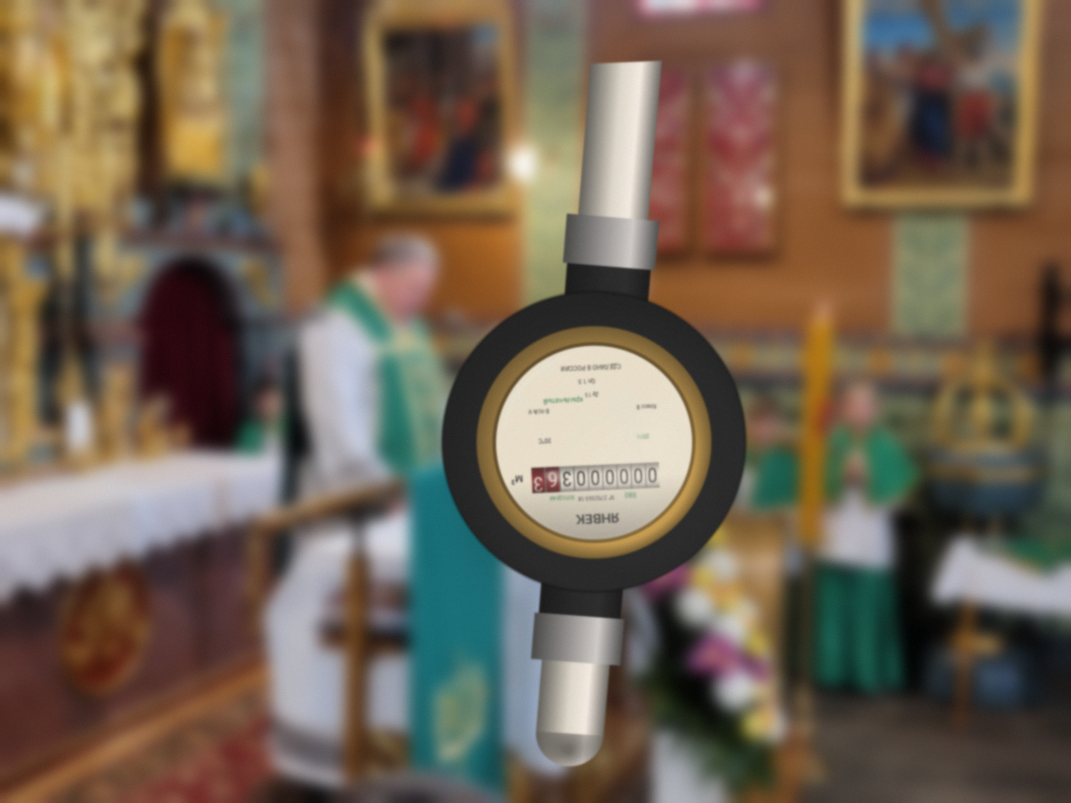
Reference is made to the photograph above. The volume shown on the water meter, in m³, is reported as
3.63 m³
